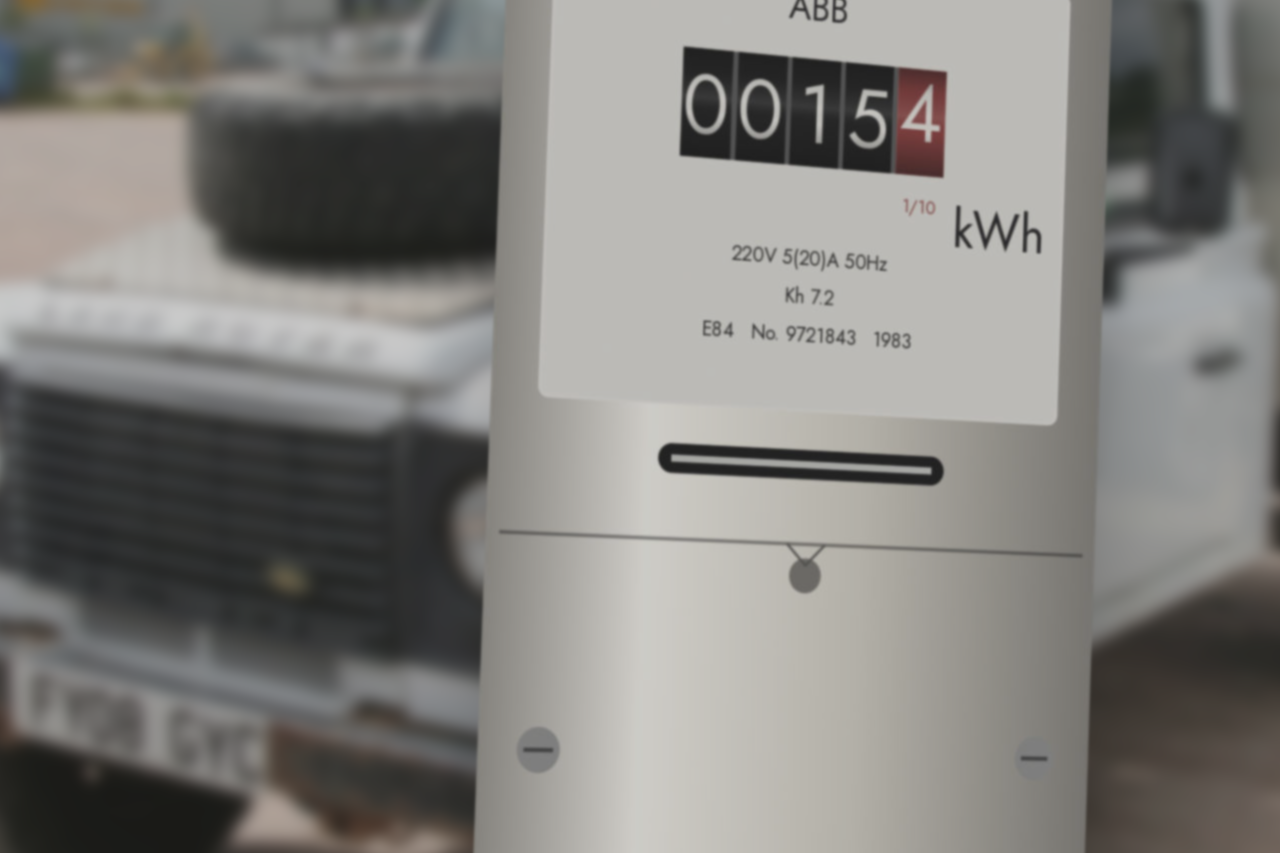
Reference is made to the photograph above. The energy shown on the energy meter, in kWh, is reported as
15.4 kWh
